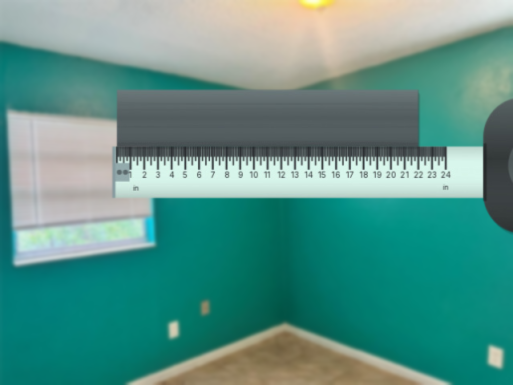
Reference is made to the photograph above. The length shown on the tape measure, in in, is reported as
22 in
